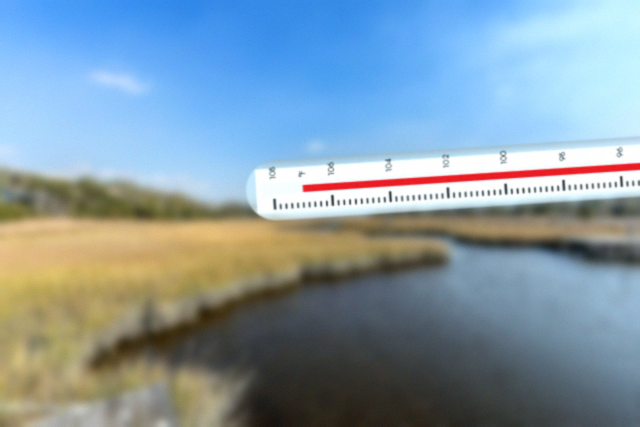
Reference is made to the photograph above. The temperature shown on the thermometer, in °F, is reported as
107 °F
